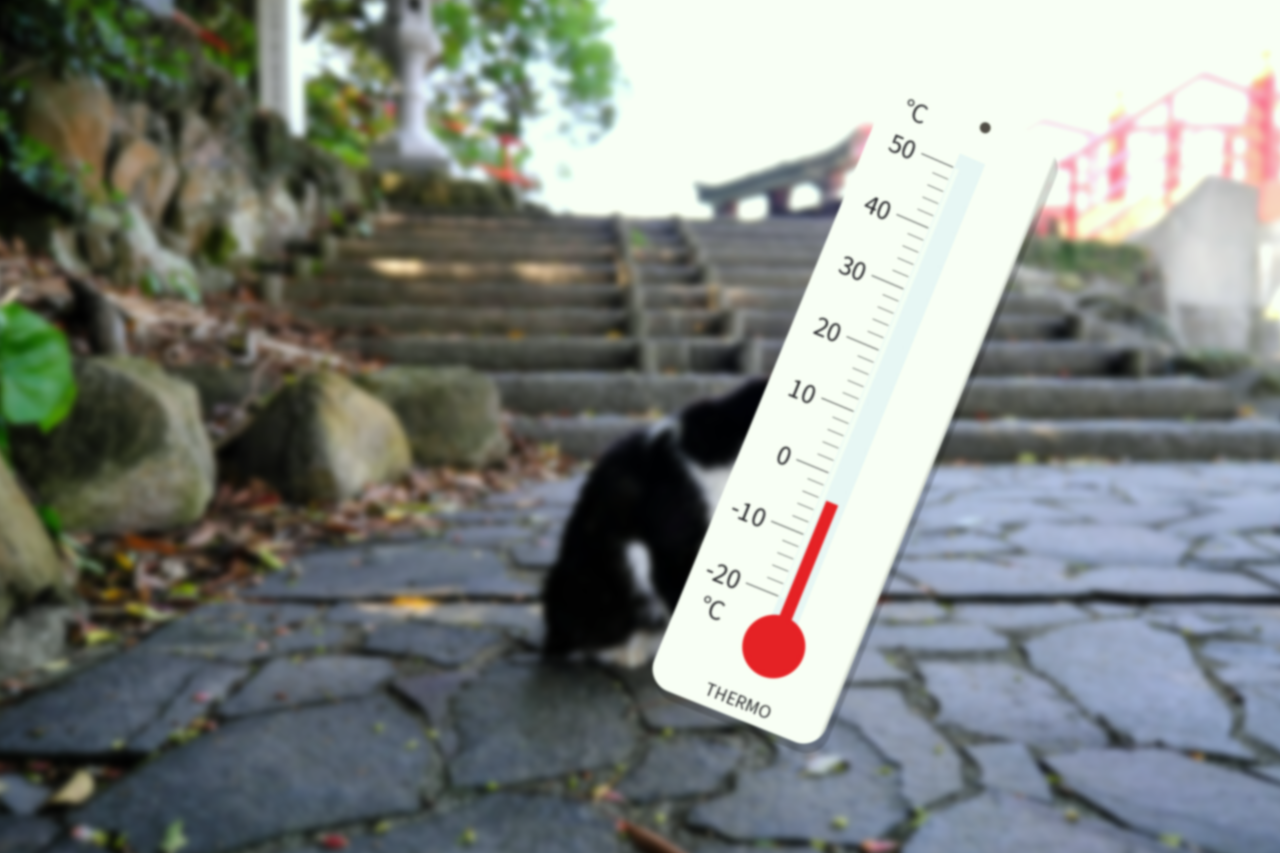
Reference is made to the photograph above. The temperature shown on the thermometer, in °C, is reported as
-4 °C
